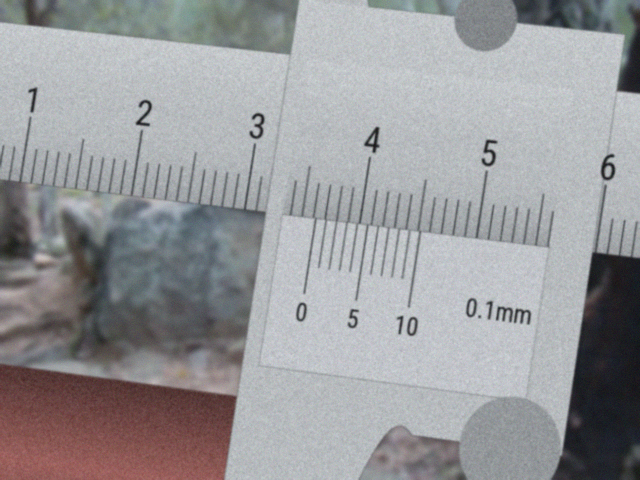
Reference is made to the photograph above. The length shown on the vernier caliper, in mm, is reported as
36.2 mm
